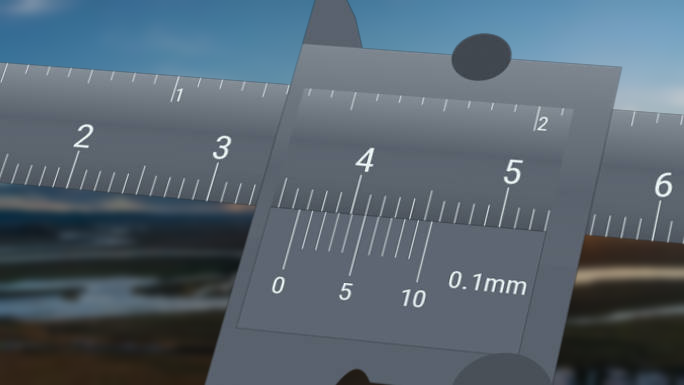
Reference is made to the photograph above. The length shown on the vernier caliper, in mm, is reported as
36.5 mm
